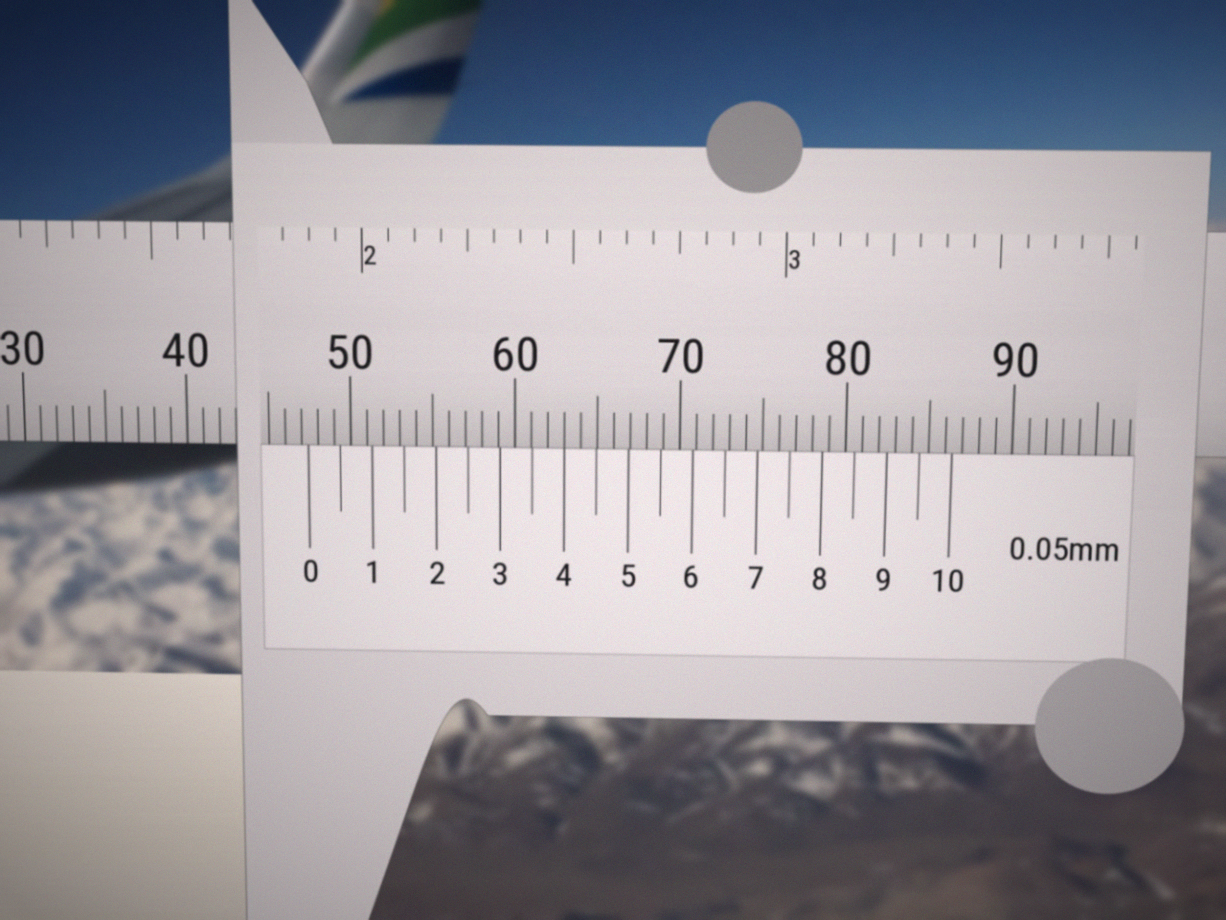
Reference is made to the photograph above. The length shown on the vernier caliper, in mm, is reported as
47.4 mm
